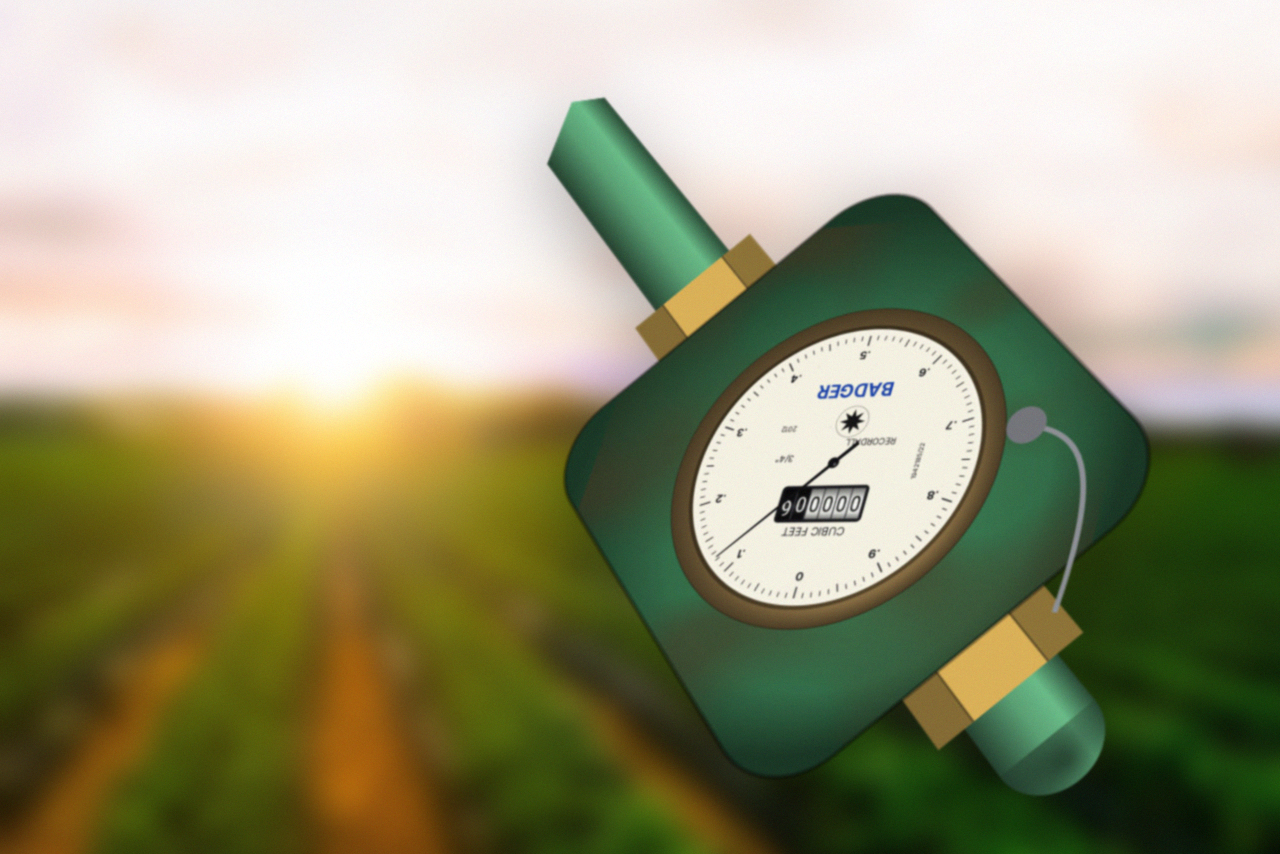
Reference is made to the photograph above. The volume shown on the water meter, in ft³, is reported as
6.12 ft³
